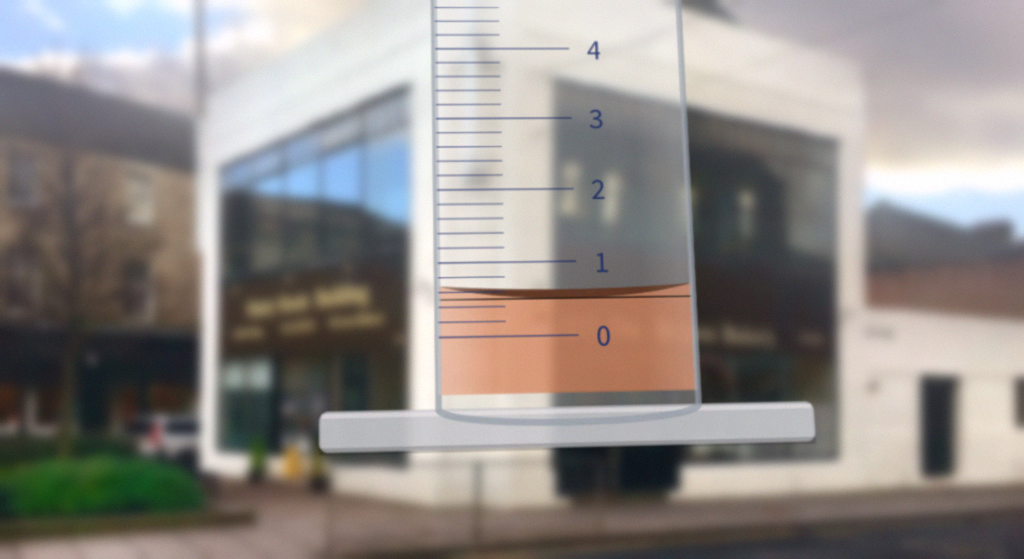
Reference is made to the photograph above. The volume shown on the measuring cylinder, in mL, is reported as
0.5 mL
